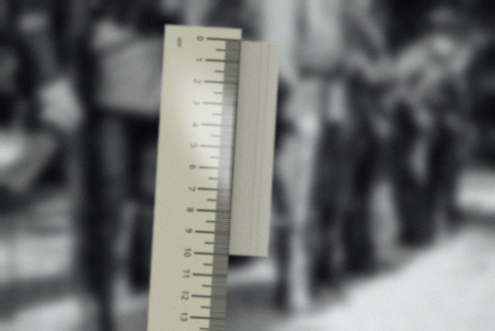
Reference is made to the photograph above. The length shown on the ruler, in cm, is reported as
10 cm
